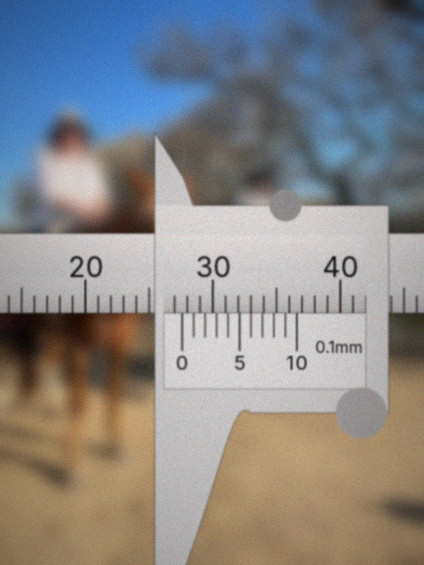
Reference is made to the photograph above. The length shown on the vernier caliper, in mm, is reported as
27.6 mm
